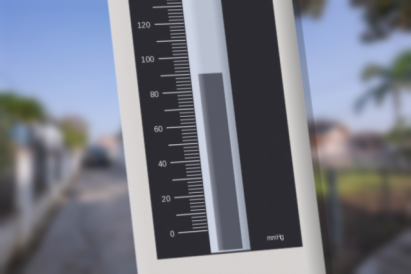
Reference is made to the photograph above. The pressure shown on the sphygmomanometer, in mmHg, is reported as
90 mmHg
